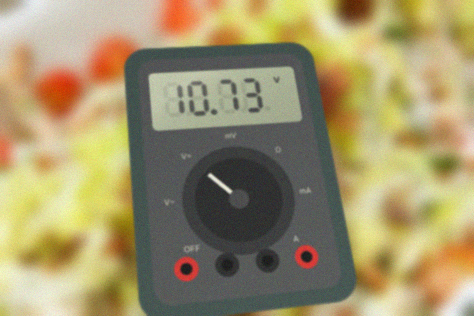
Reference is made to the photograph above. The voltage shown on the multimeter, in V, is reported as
10.73 V
